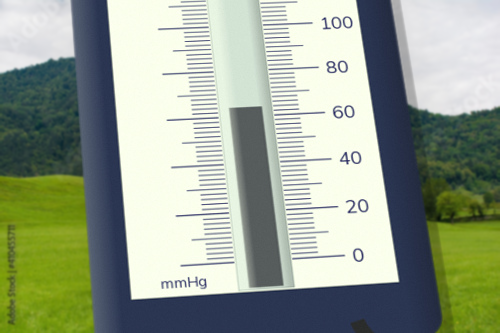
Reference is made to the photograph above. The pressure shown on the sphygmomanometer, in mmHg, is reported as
64 mmHg
